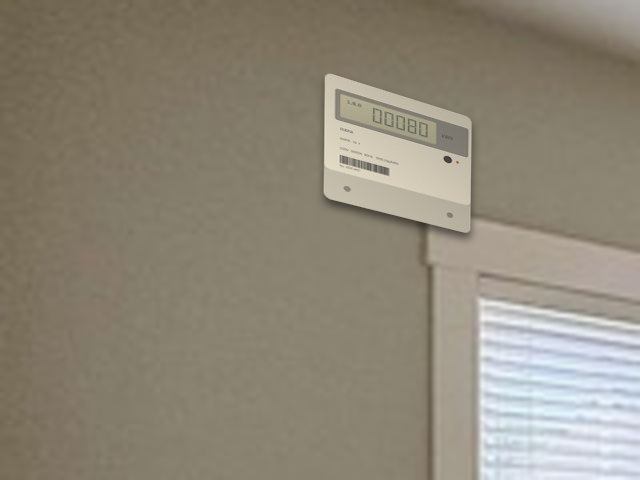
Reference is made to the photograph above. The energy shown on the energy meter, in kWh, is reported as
80 kWh
